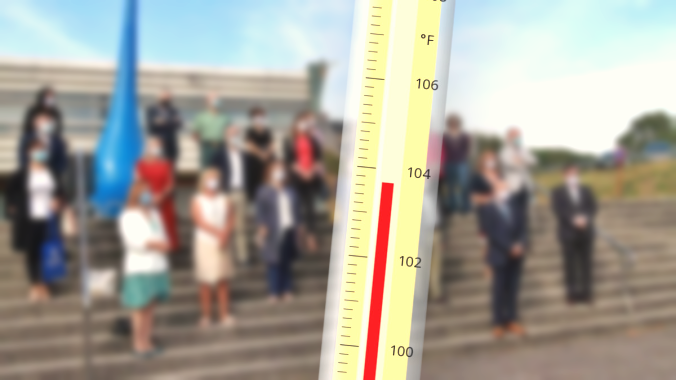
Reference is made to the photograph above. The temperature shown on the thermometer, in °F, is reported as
103.7 °F
